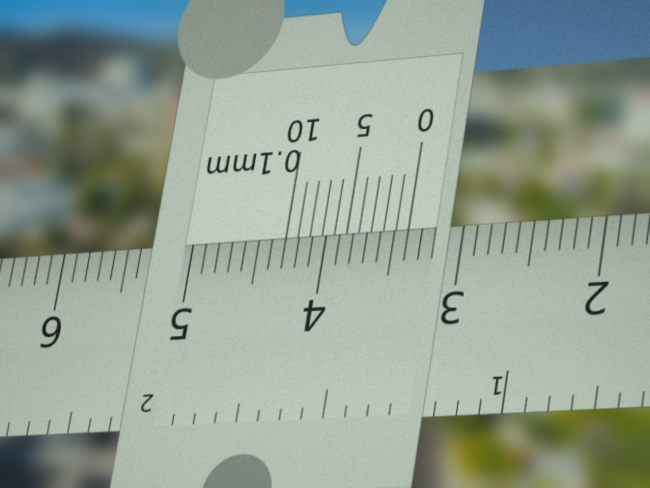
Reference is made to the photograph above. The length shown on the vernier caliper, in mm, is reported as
34.0 mm
